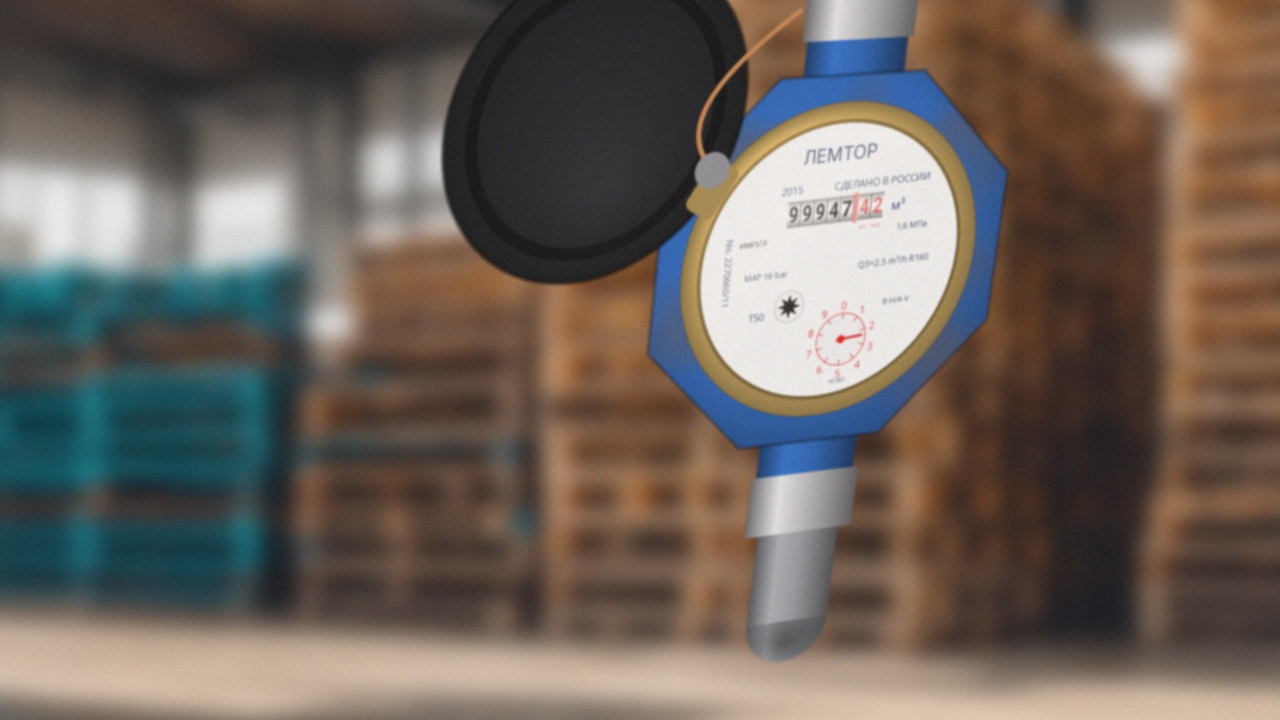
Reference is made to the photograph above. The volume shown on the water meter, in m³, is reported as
99947.422 m³
